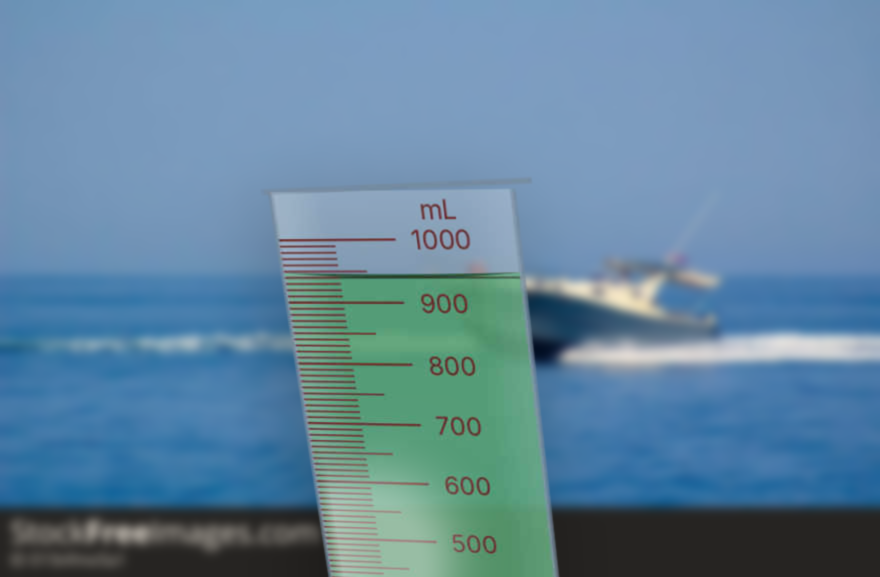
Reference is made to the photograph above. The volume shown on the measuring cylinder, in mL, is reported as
940 mL
